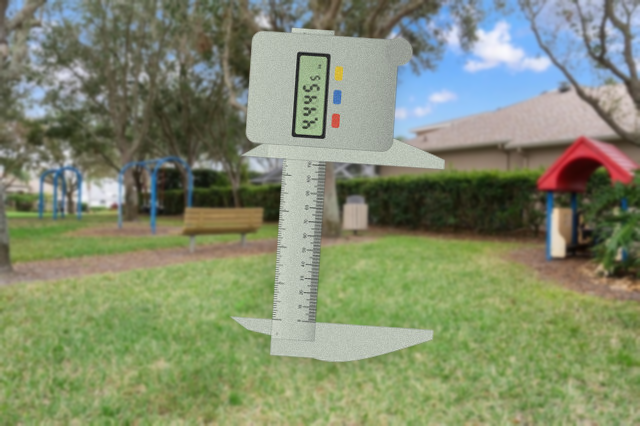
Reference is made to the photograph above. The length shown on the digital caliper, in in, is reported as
4.4455 in
